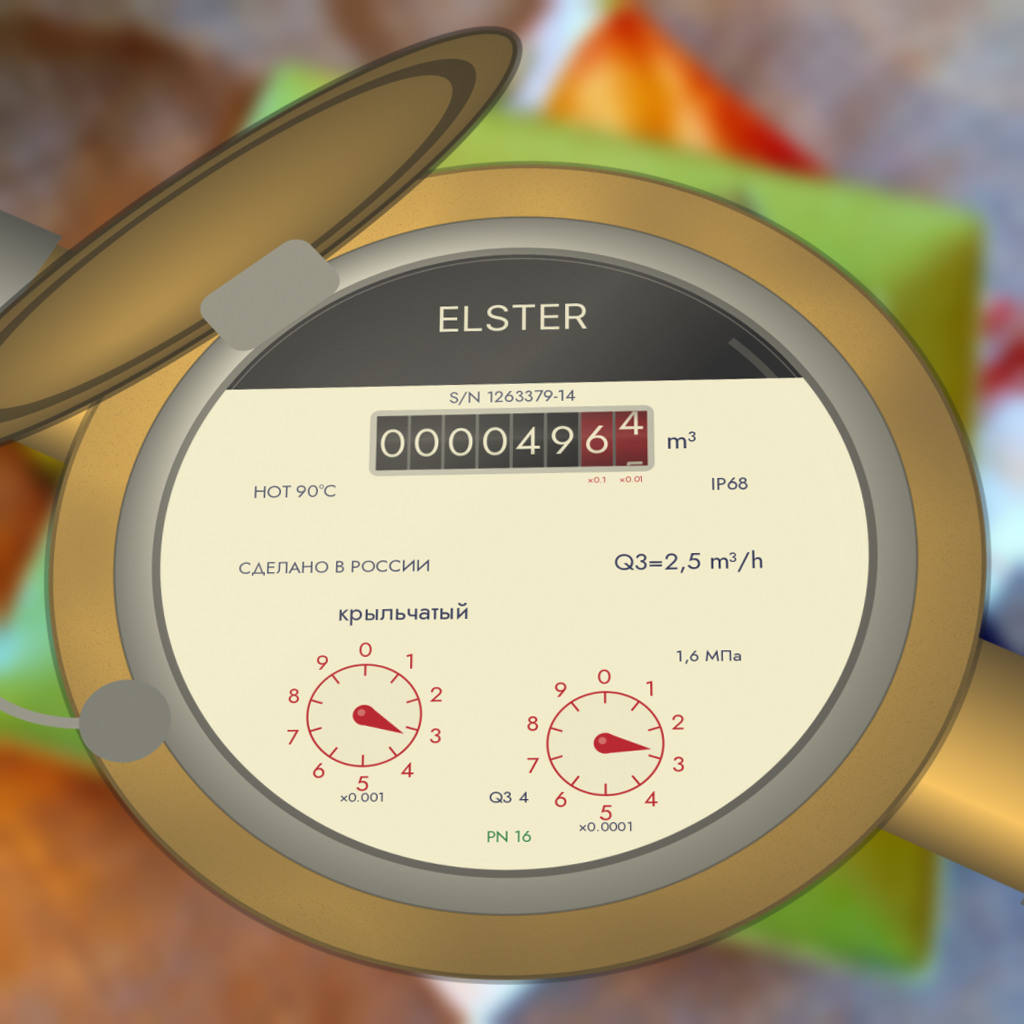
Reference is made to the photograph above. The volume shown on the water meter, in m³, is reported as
49.6432 m³
